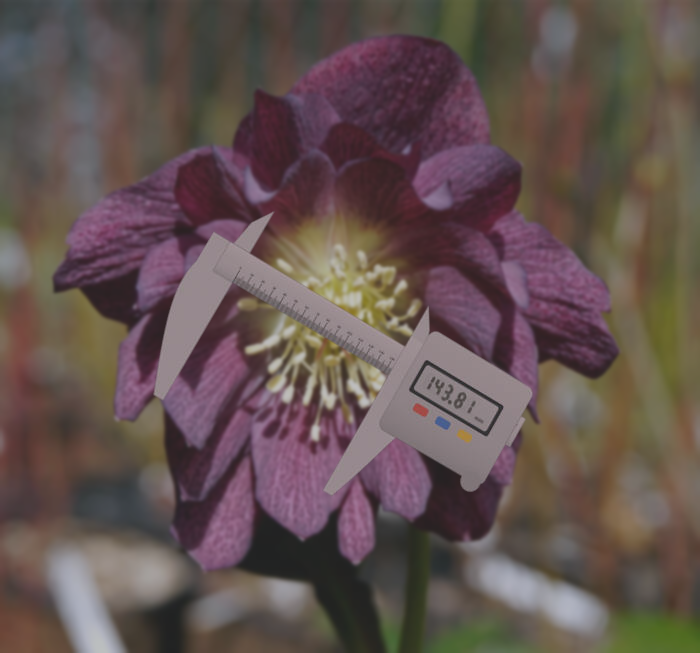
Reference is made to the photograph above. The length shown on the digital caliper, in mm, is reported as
143.81 mm
